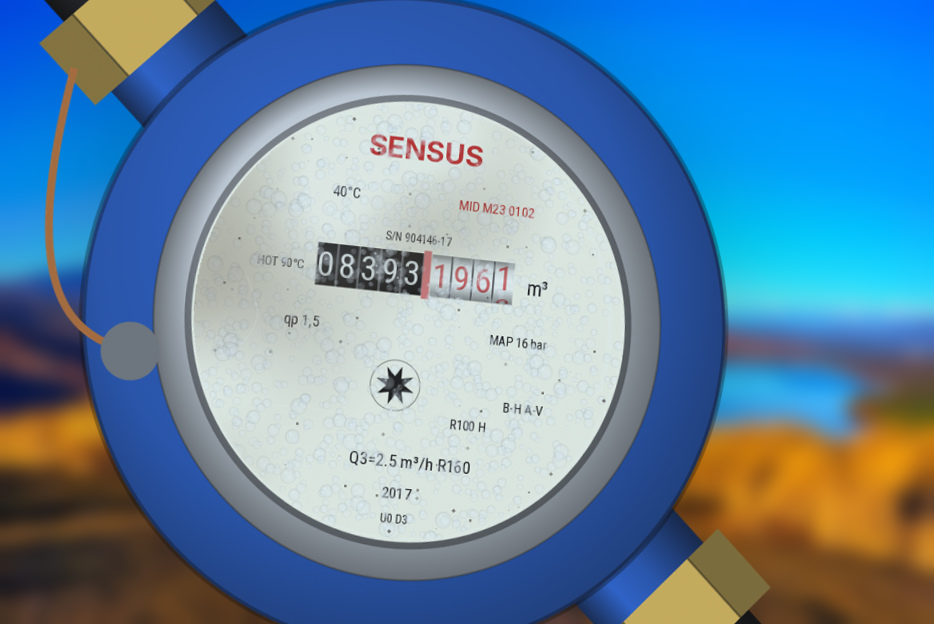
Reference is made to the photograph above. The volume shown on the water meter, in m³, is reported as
8393.1961 m³
